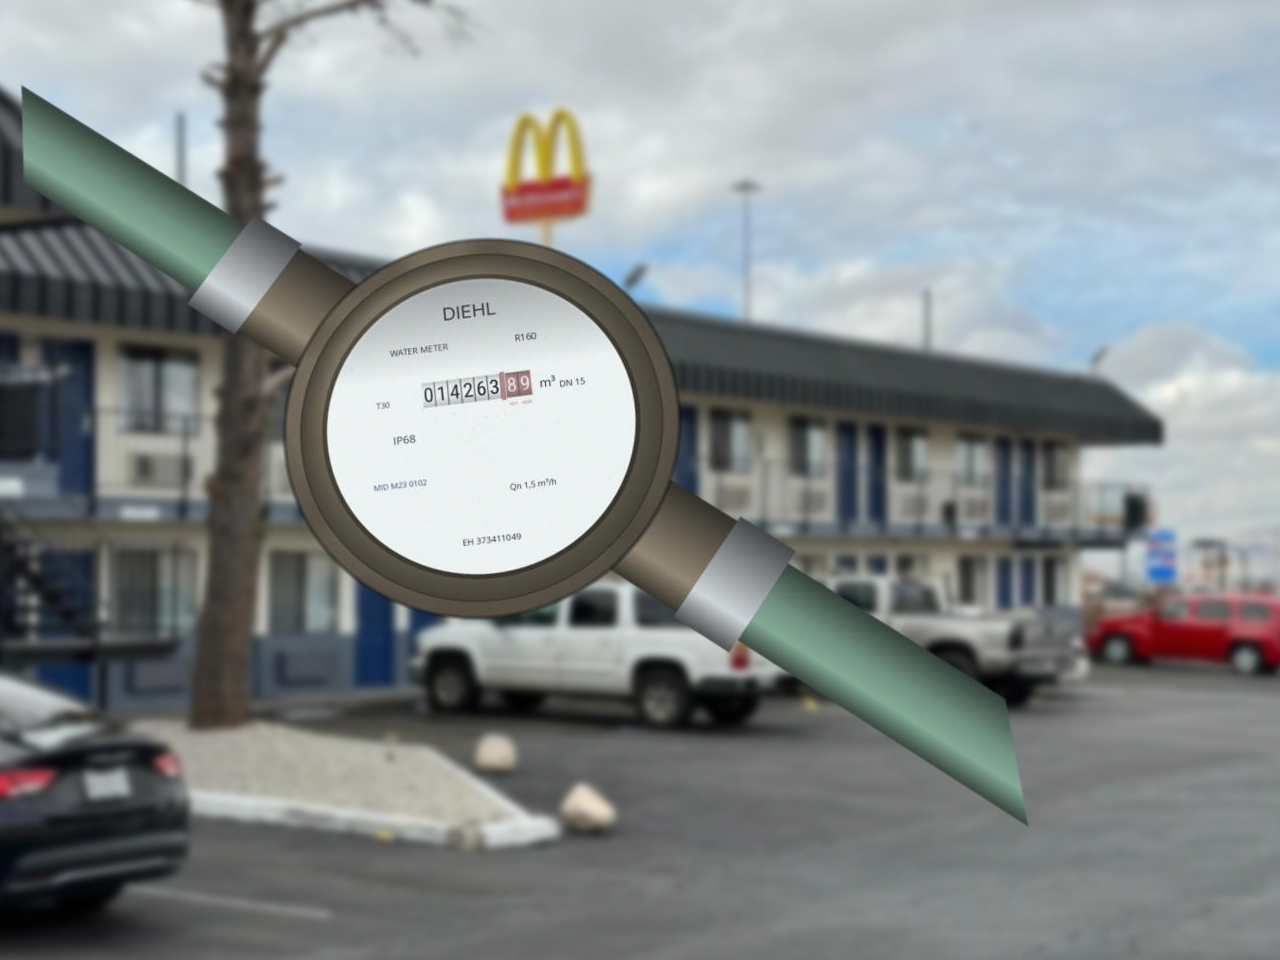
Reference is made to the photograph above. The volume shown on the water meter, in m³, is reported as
14263.89 m³
